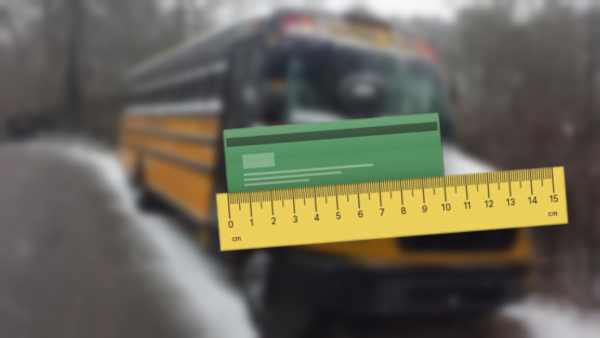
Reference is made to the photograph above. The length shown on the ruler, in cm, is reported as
10 cm
